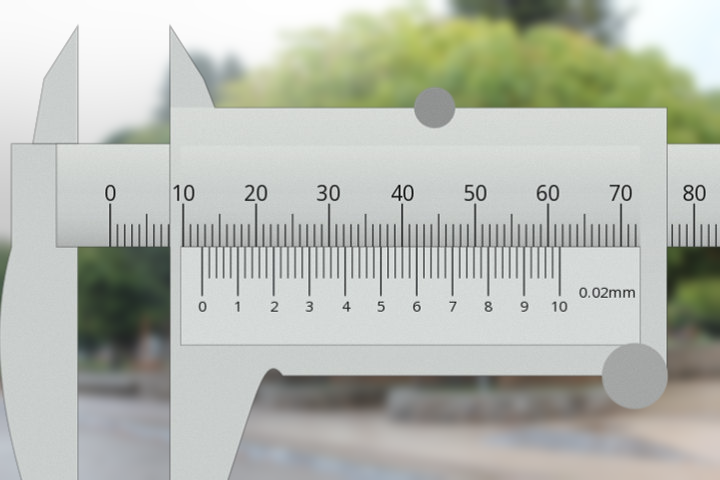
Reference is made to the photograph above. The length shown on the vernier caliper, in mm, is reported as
12.6 mm
